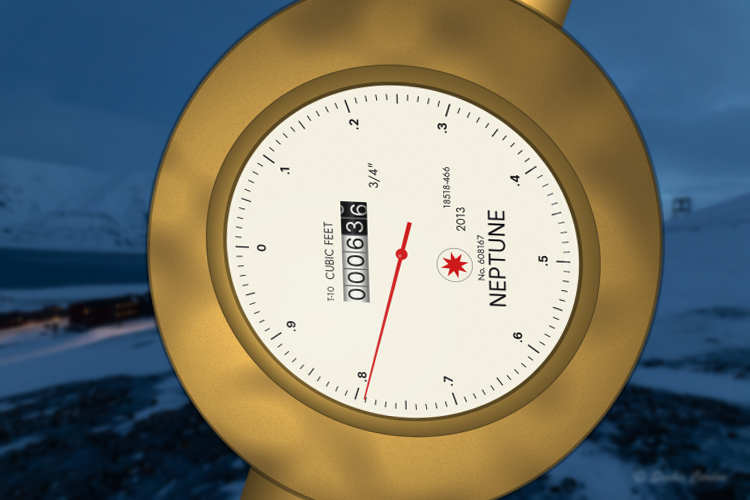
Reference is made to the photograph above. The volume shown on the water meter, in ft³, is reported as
635.79 ft³
